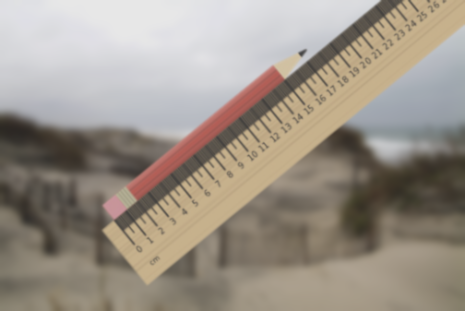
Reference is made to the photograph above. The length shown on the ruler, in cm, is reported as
17.5 cm
